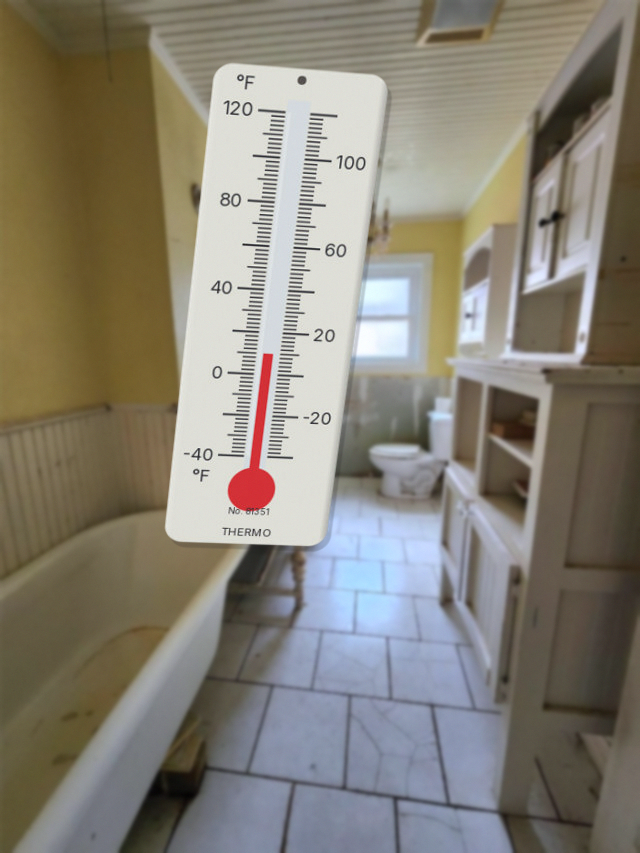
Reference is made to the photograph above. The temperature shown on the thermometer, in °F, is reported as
10 °F
